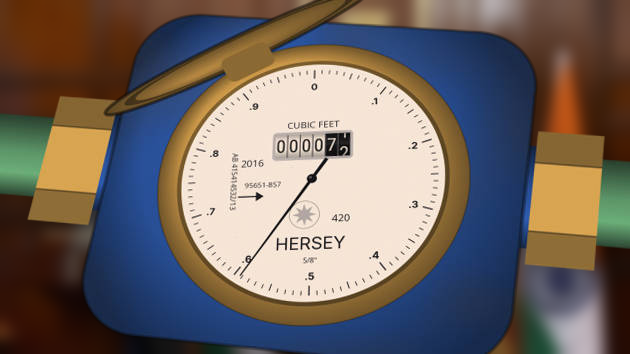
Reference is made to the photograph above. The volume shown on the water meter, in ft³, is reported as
71.59 ft³
